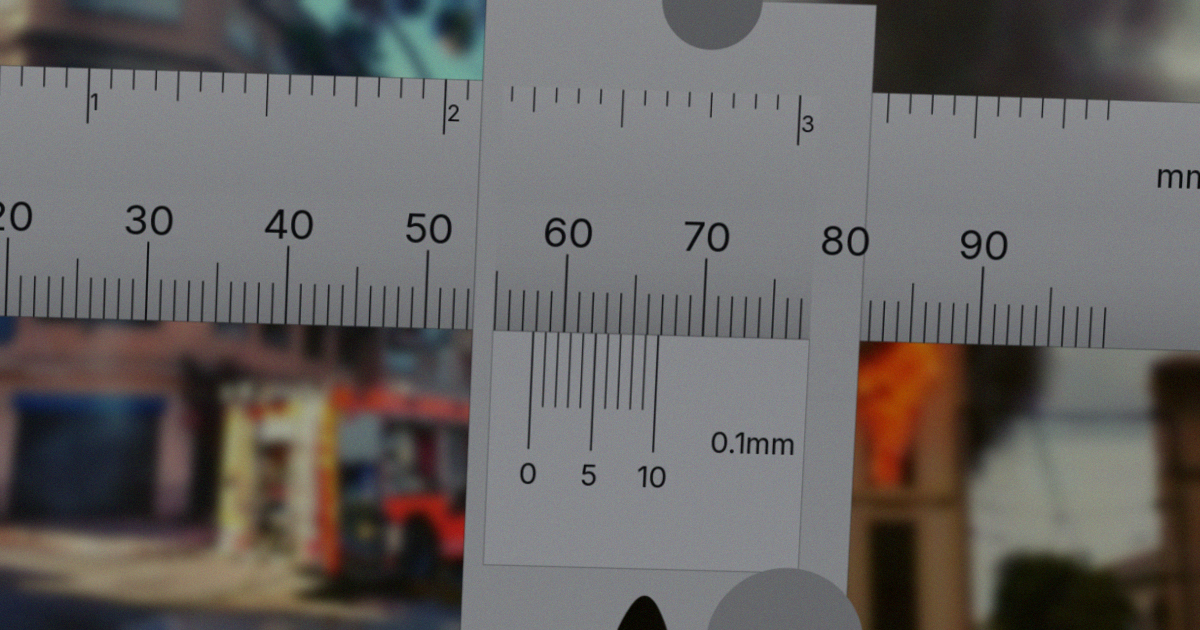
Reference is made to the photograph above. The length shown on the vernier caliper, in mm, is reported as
57.8 mm
